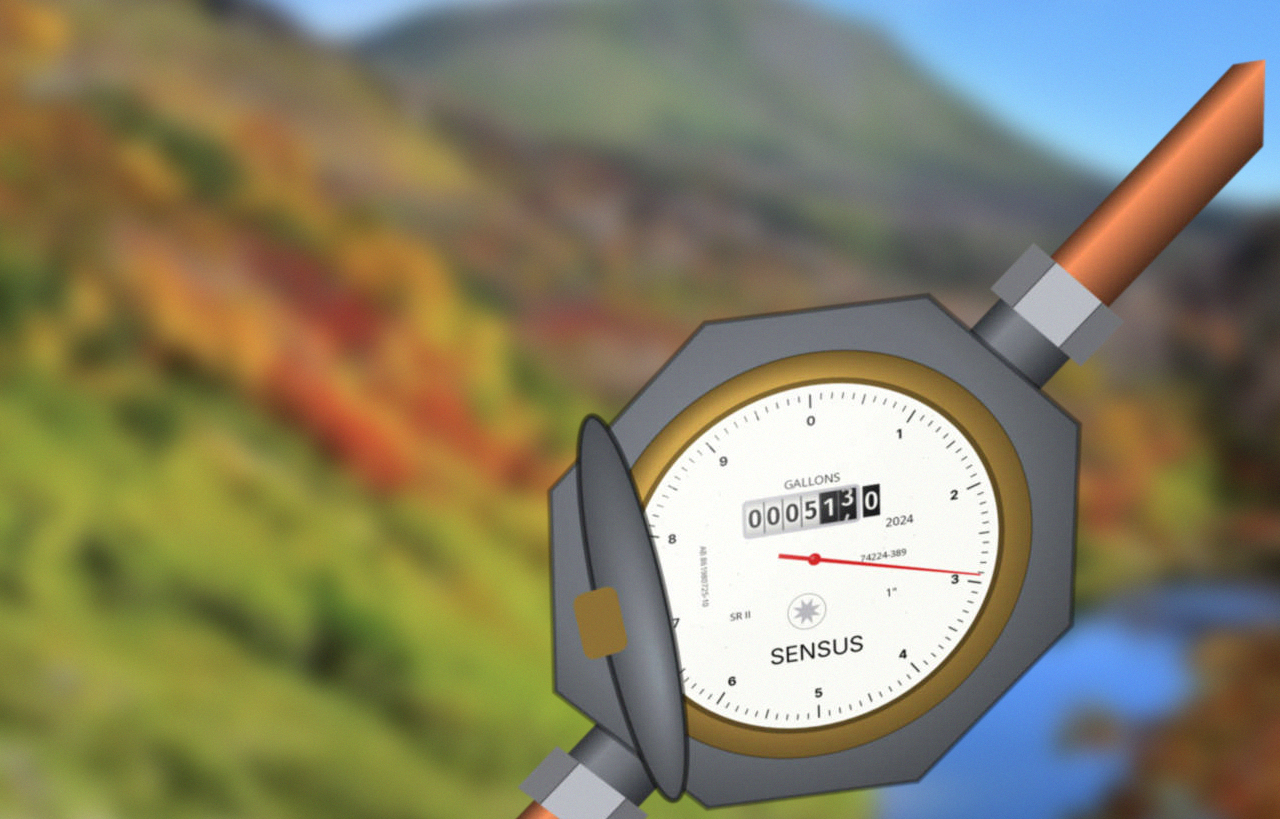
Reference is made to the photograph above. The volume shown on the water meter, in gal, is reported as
5132.9 gal
